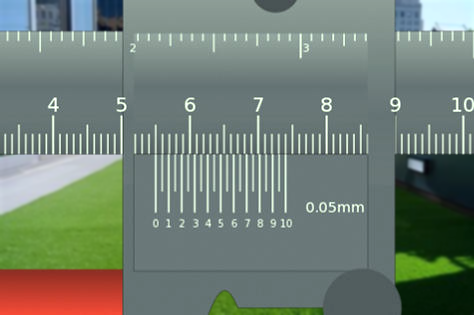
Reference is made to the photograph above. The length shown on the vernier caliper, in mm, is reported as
55.0 mm
